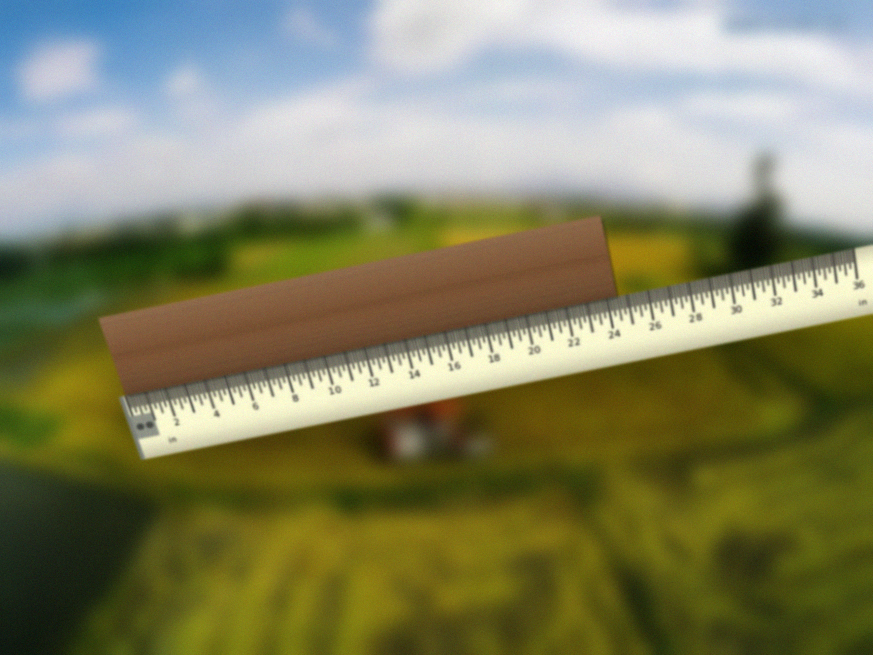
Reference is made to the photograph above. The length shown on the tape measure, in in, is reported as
24.5 in
